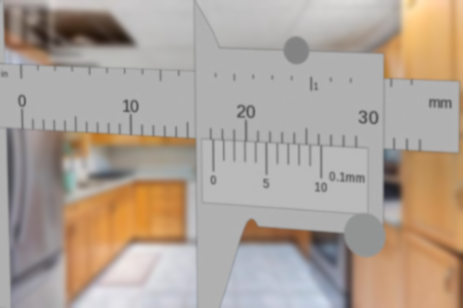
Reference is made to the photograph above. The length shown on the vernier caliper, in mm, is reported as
17.2 mm
